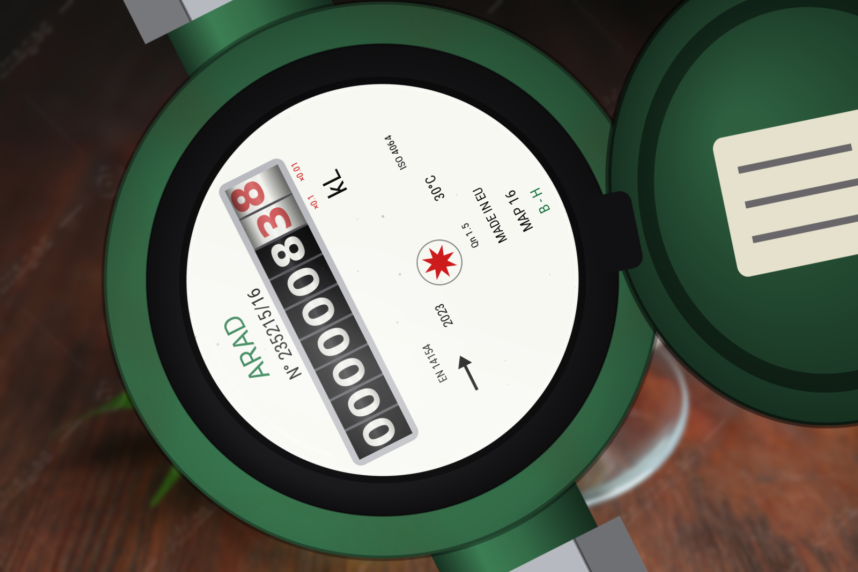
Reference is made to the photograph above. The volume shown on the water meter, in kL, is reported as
8.38 kL
